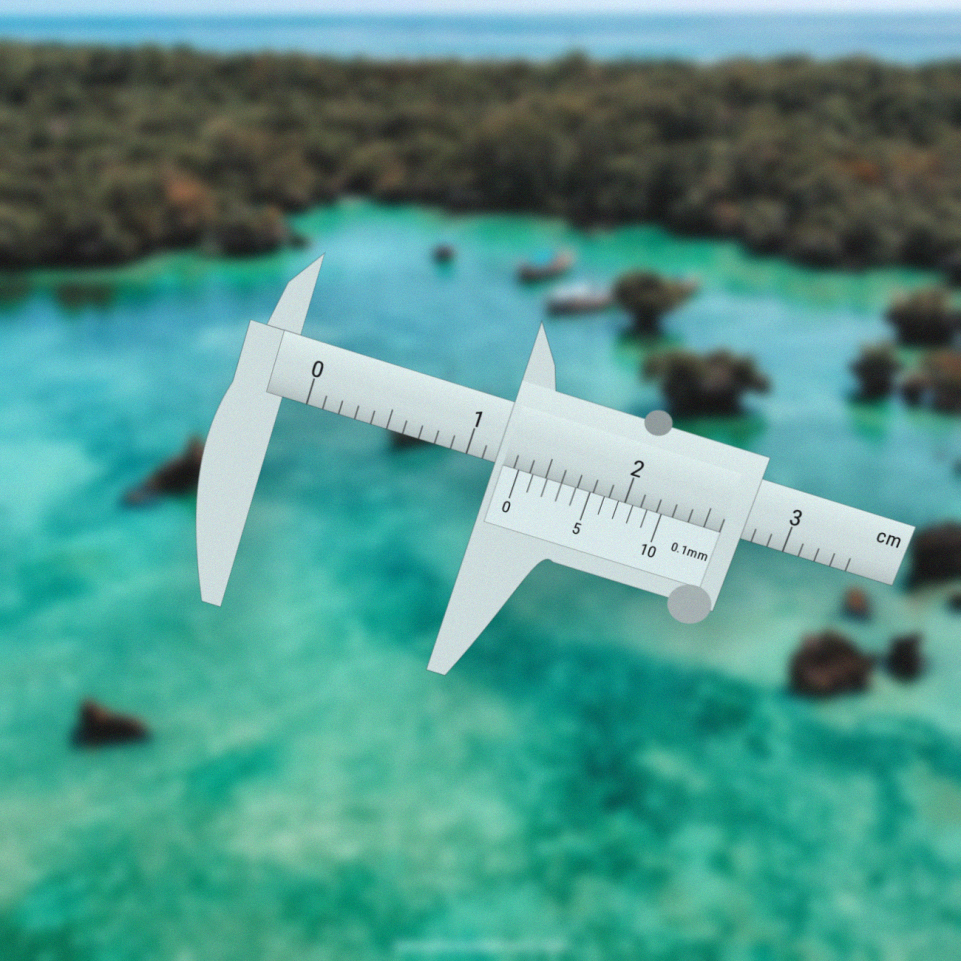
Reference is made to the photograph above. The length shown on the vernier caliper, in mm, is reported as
13.3 mm
